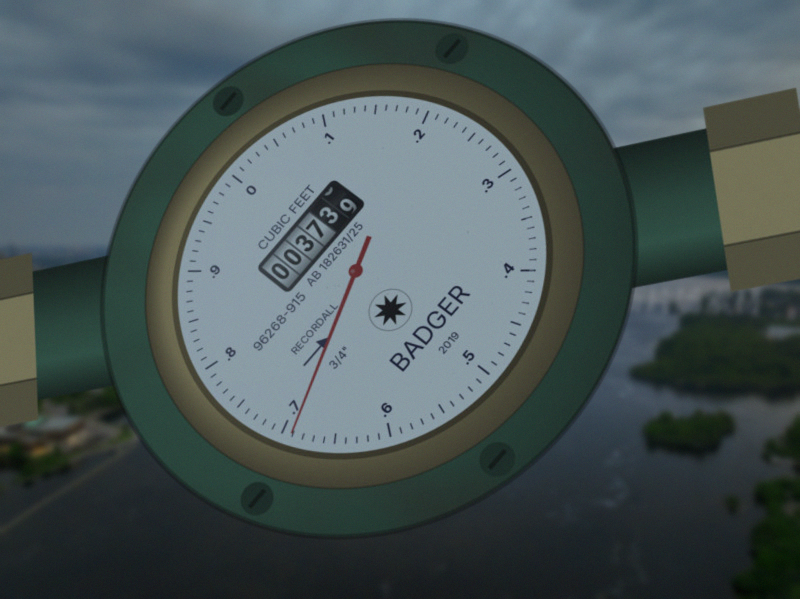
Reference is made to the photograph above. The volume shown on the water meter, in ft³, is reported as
3738.69 ft³
